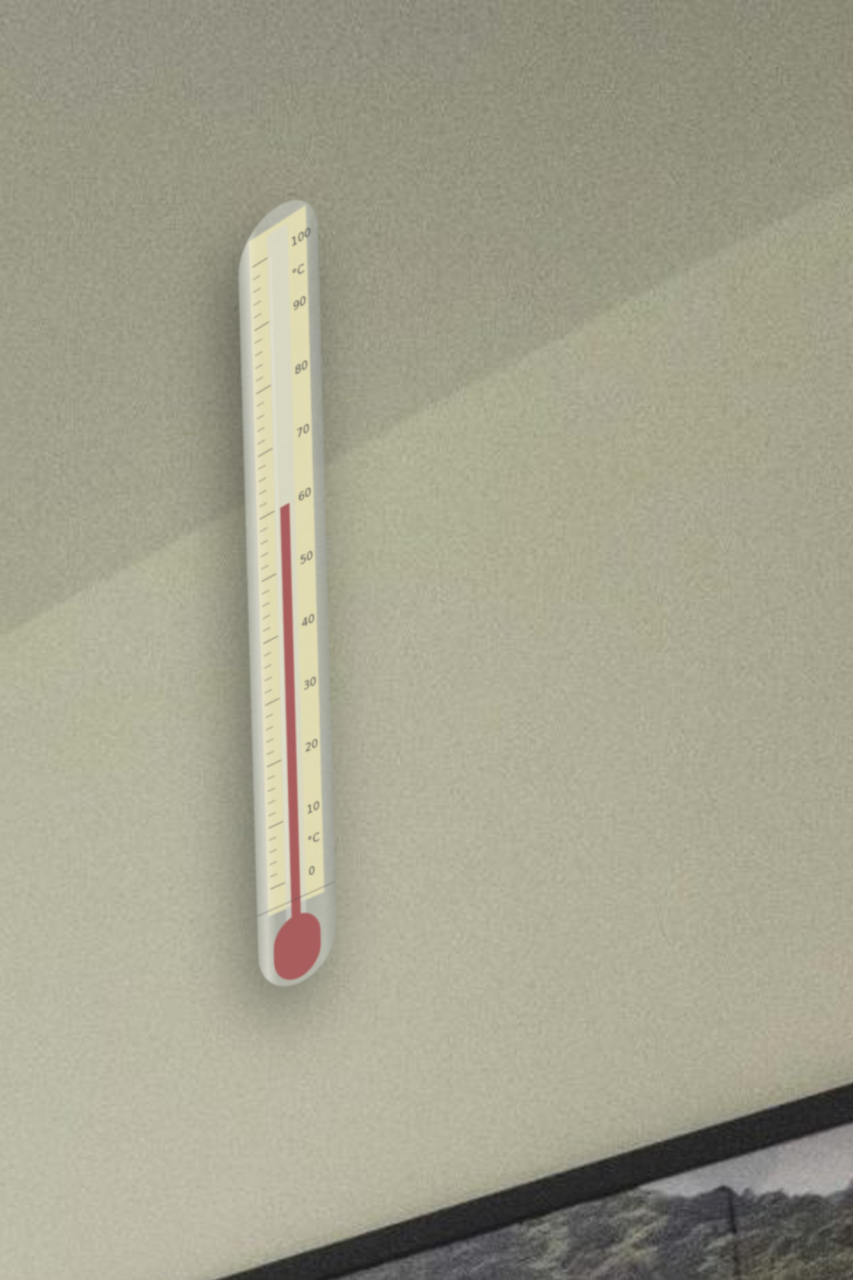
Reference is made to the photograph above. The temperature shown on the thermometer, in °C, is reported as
60 °C
